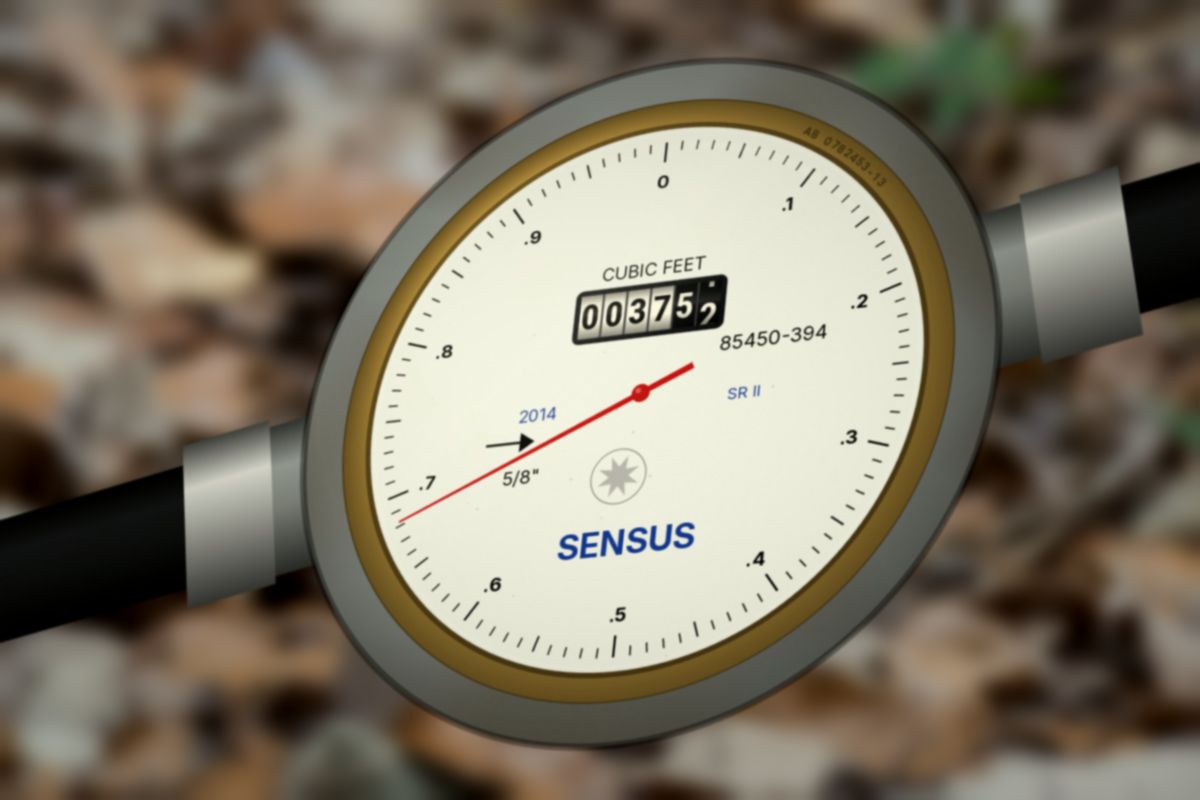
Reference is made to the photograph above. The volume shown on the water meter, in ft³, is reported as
3751.68 ft³
